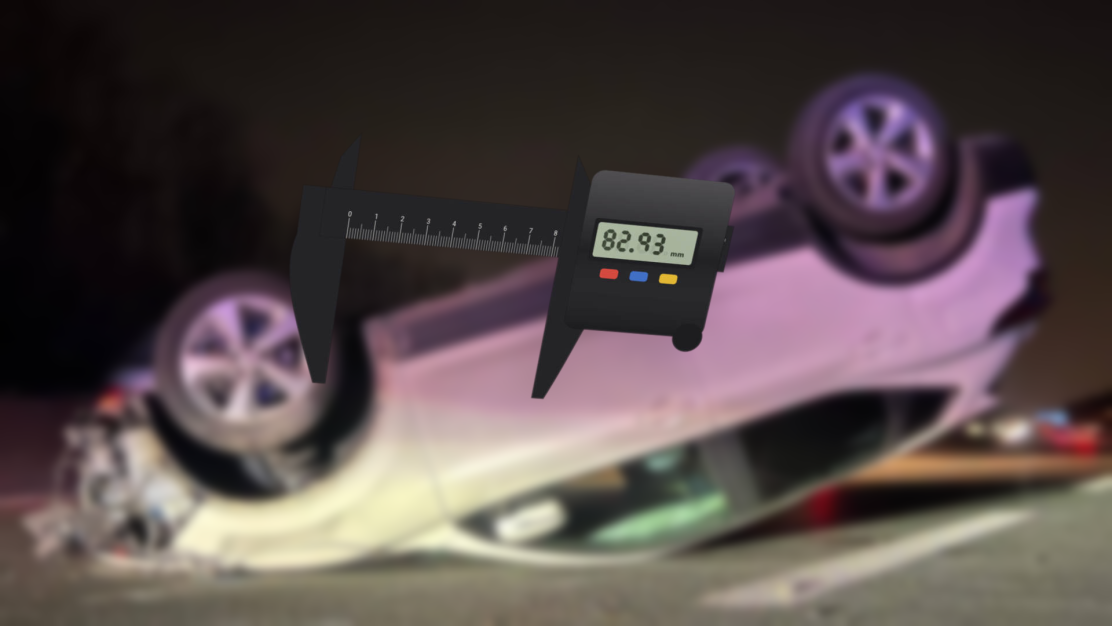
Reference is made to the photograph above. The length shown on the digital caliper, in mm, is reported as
82.93 mm
